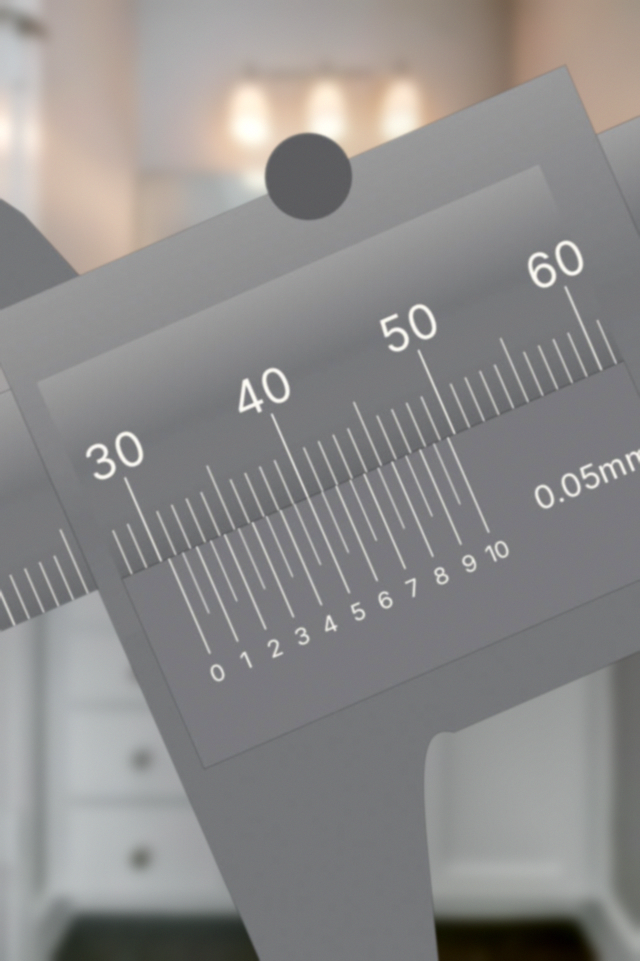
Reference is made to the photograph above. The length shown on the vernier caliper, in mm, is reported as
30.5 mm
